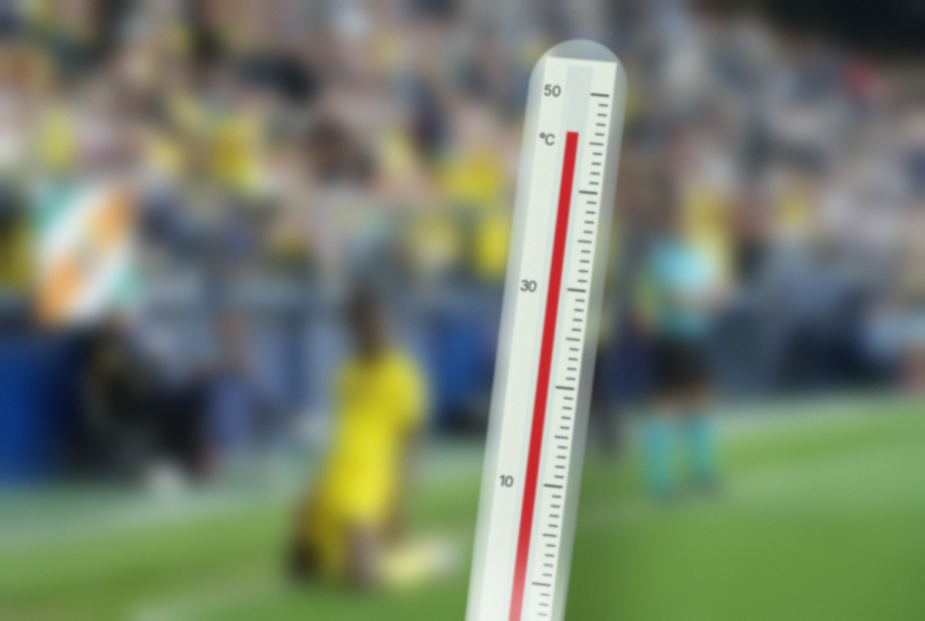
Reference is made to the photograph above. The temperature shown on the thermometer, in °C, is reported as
46 °C
